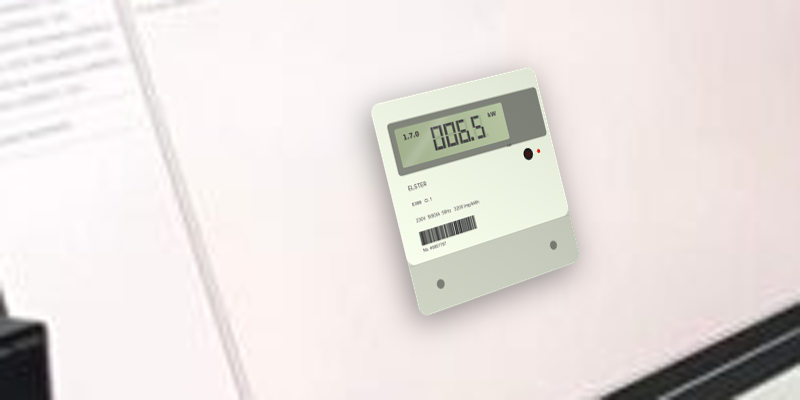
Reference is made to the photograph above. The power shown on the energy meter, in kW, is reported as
6.5 kW
